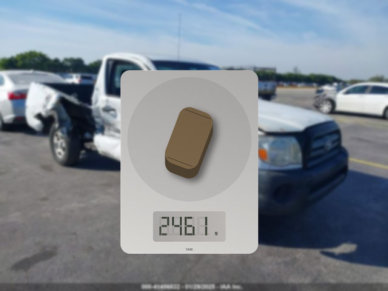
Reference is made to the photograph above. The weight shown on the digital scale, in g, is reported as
2461 g
